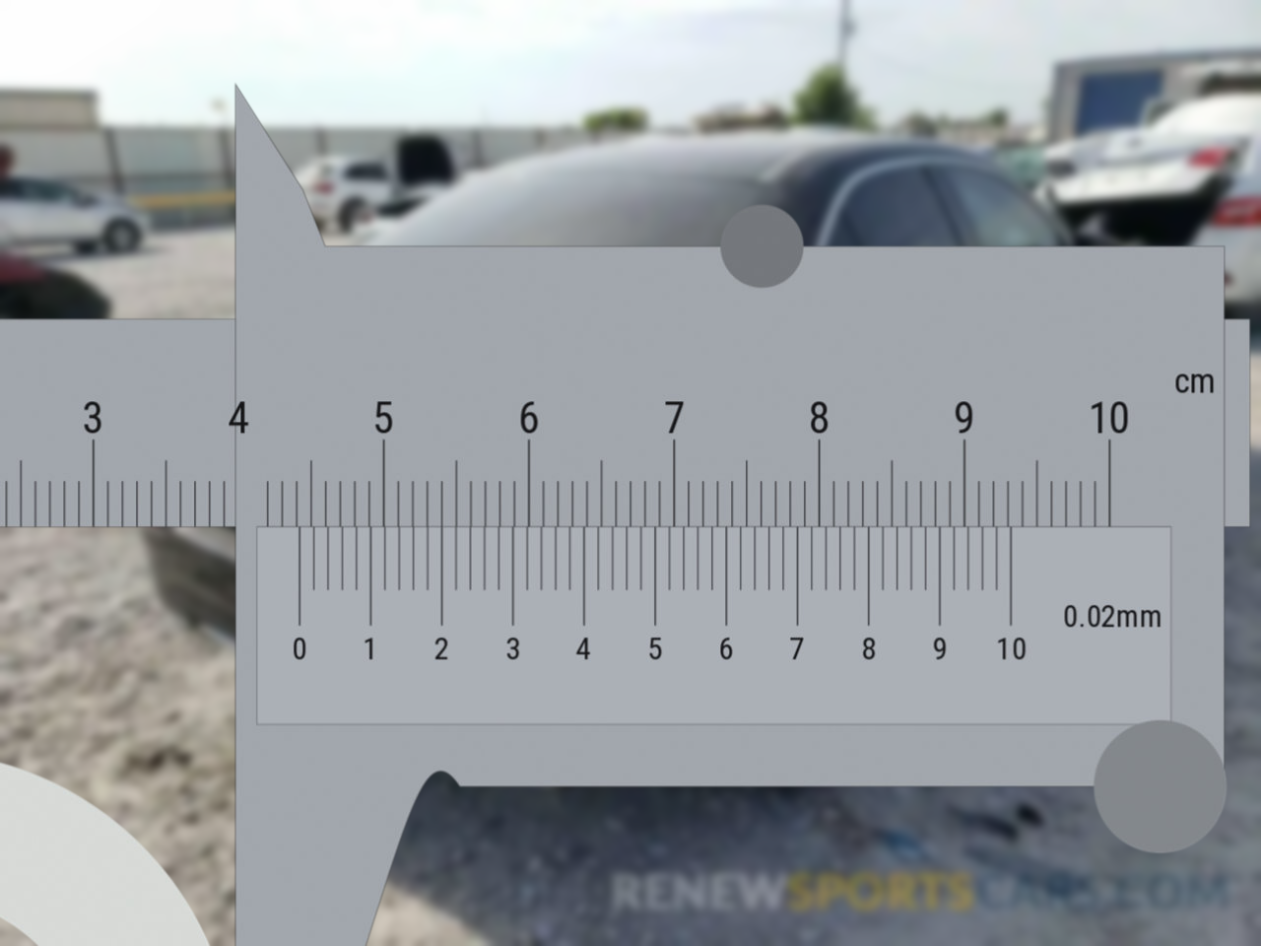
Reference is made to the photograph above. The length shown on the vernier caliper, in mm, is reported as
44.2 mm
